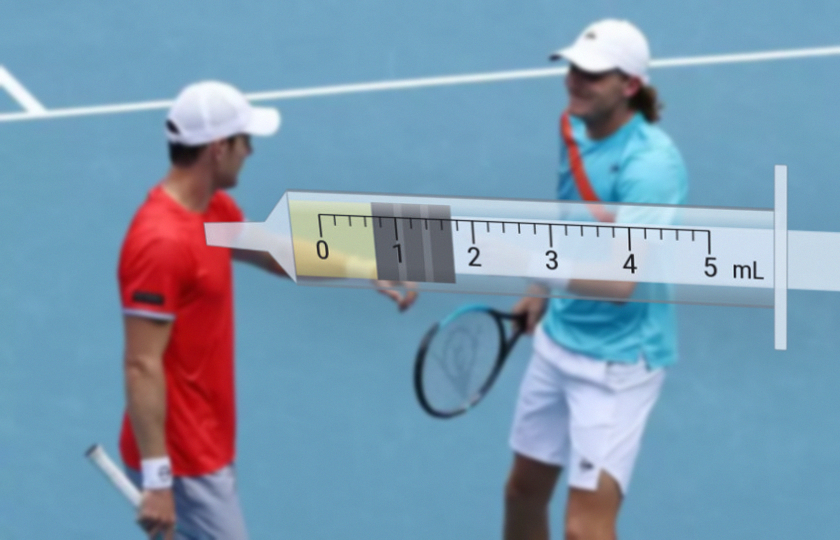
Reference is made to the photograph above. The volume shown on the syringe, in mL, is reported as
0.7 mL
